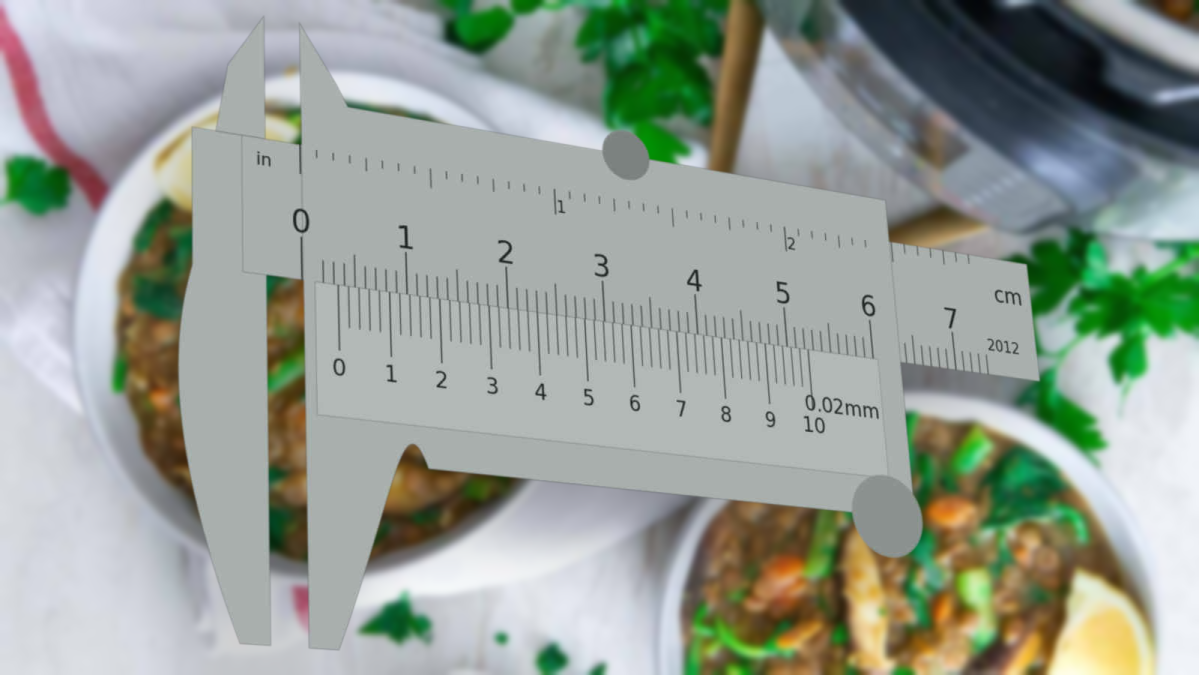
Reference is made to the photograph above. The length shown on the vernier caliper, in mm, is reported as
3.4 mm
